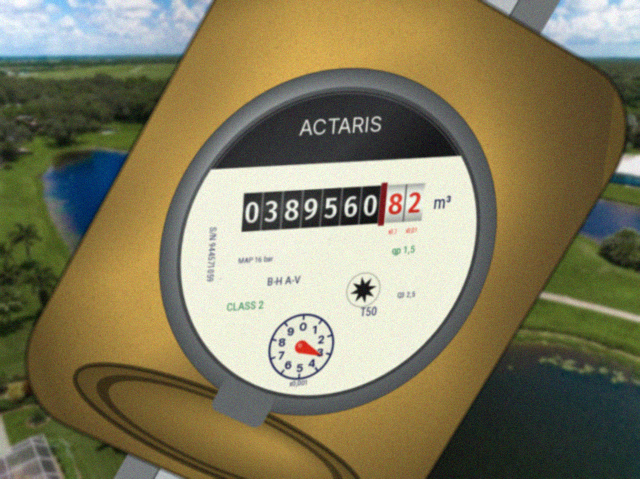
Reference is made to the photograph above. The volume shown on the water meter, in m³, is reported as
389560.823 m³
